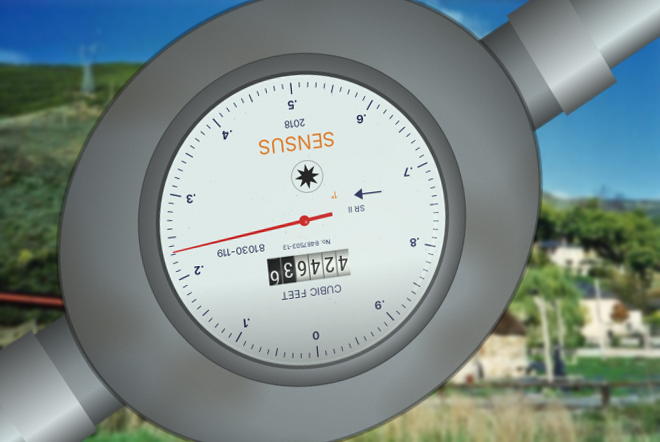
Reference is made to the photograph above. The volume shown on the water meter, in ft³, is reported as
424636.23 ft³
